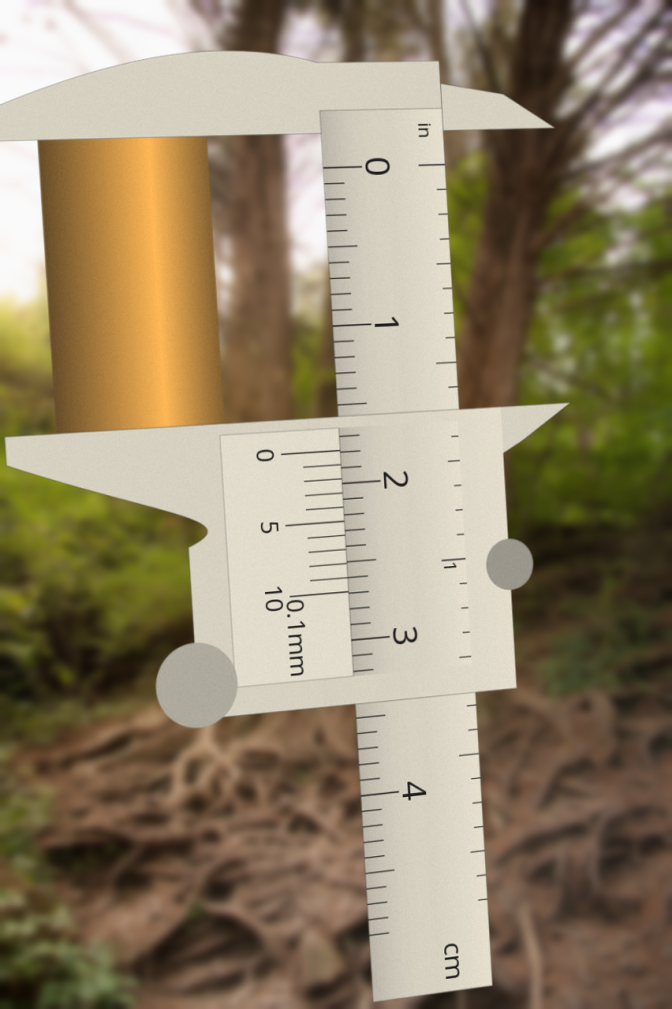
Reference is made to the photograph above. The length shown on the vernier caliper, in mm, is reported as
17.9 mm
